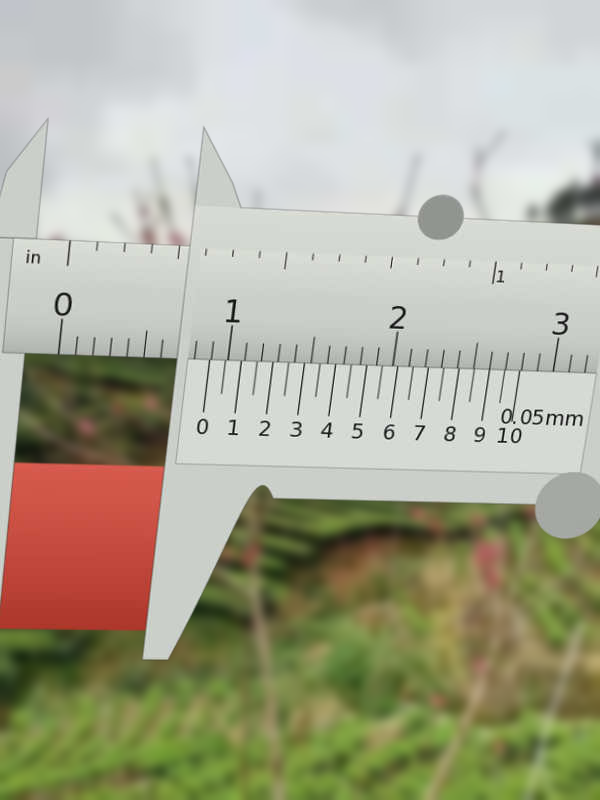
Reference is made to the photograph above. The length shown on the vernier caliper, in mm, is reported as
8.9 mm
